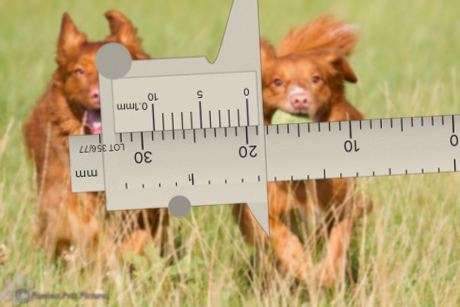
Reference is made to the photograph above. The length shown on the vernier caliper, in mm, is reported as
19.8 mm
